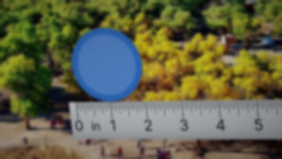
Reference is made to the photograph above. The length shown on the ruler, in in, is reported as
2 in
